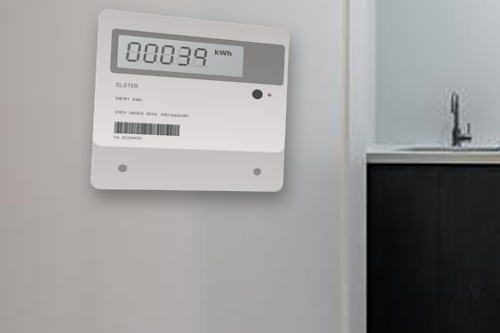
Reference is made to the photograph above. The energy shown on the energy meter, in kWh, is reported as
39 kWh
